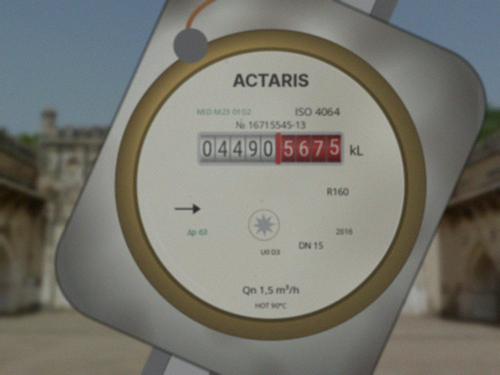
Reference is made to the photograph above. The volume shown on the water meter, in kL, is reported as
4490.5675 kL
